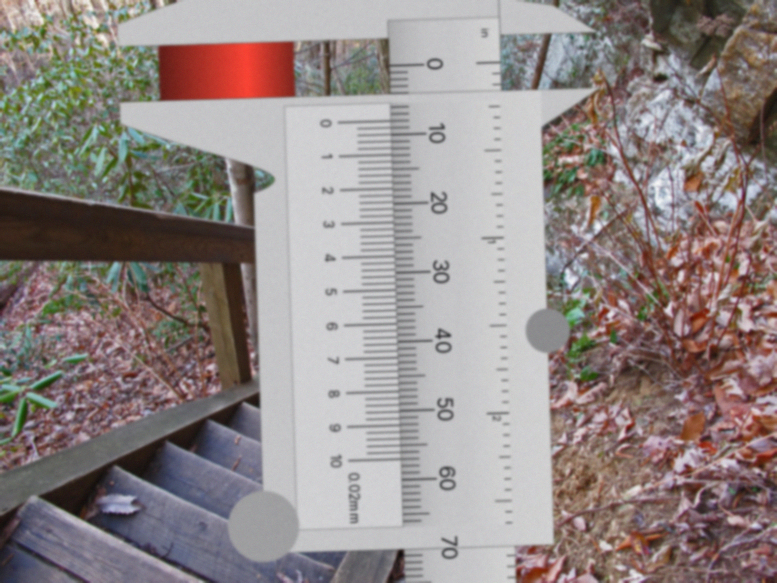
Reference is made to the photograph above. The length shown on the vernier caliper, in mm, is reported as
8.0 mm
